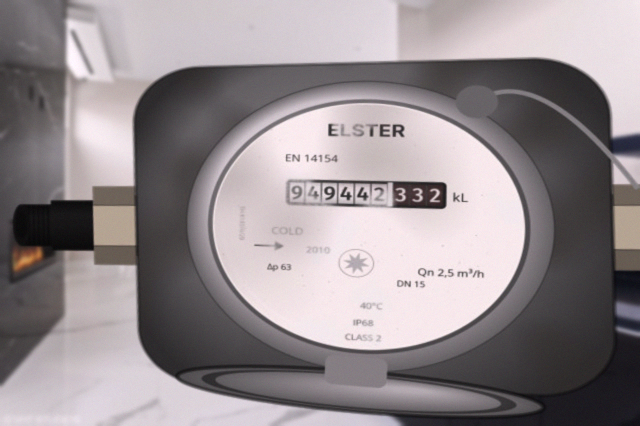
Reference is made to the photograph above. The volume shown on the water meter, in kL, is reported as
949442.332 kL
